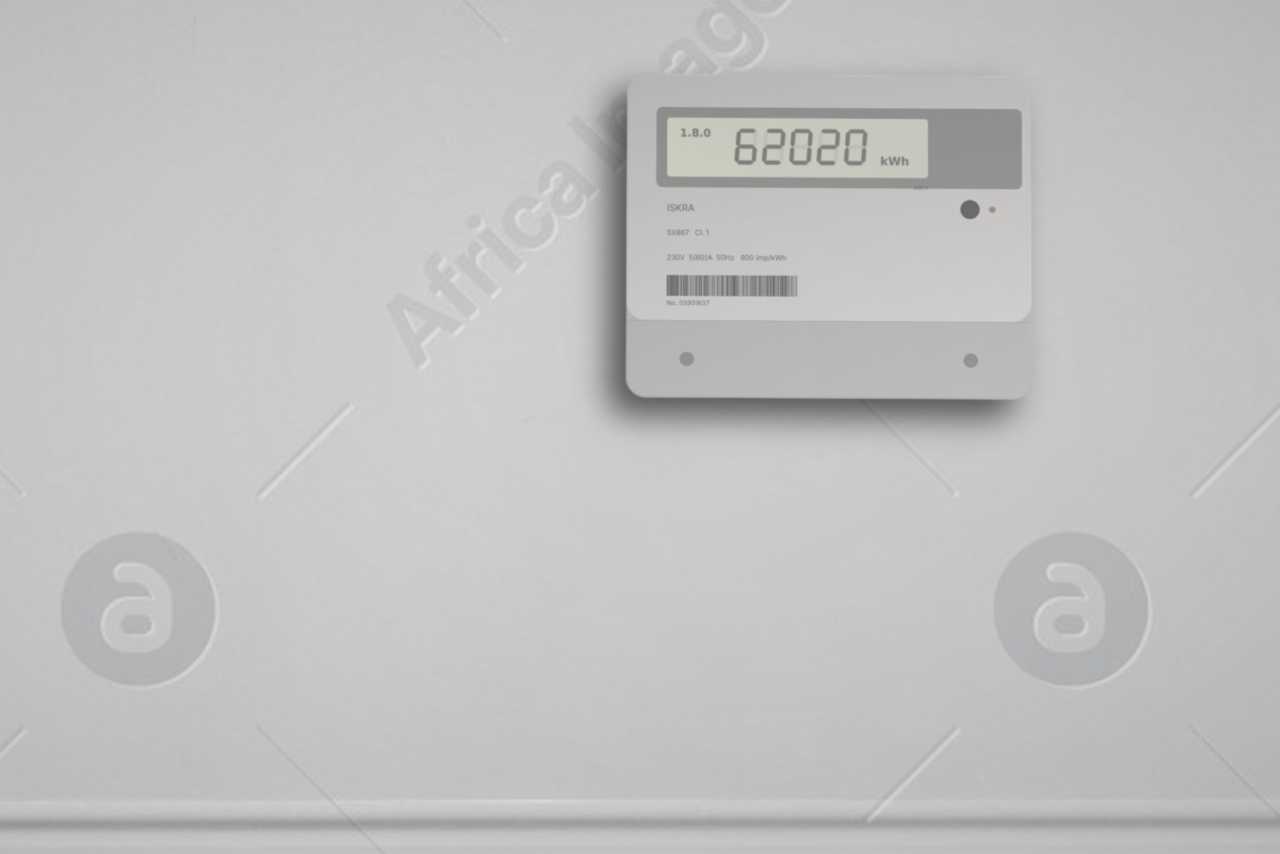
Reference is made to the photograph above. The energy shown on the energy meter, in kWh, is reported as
62020 kWh
